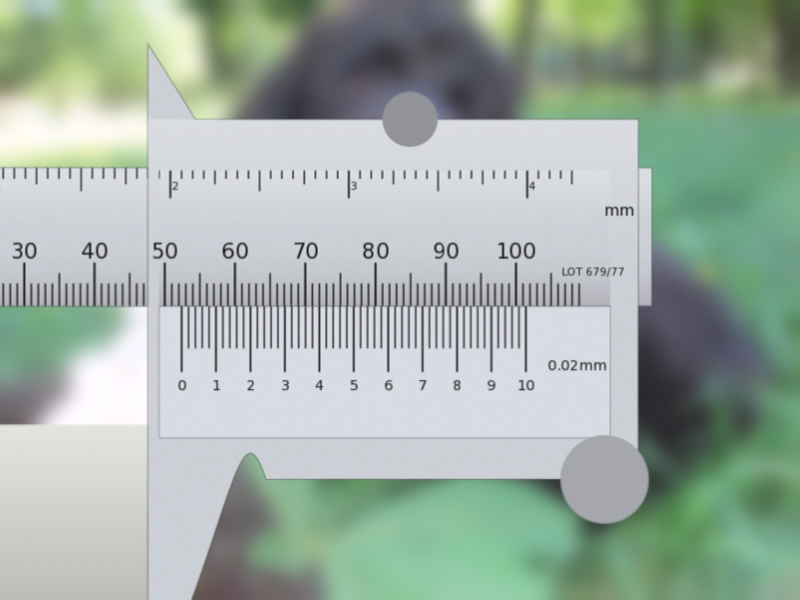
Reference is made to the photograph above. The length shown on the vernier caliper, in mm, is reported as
52.4 mm
